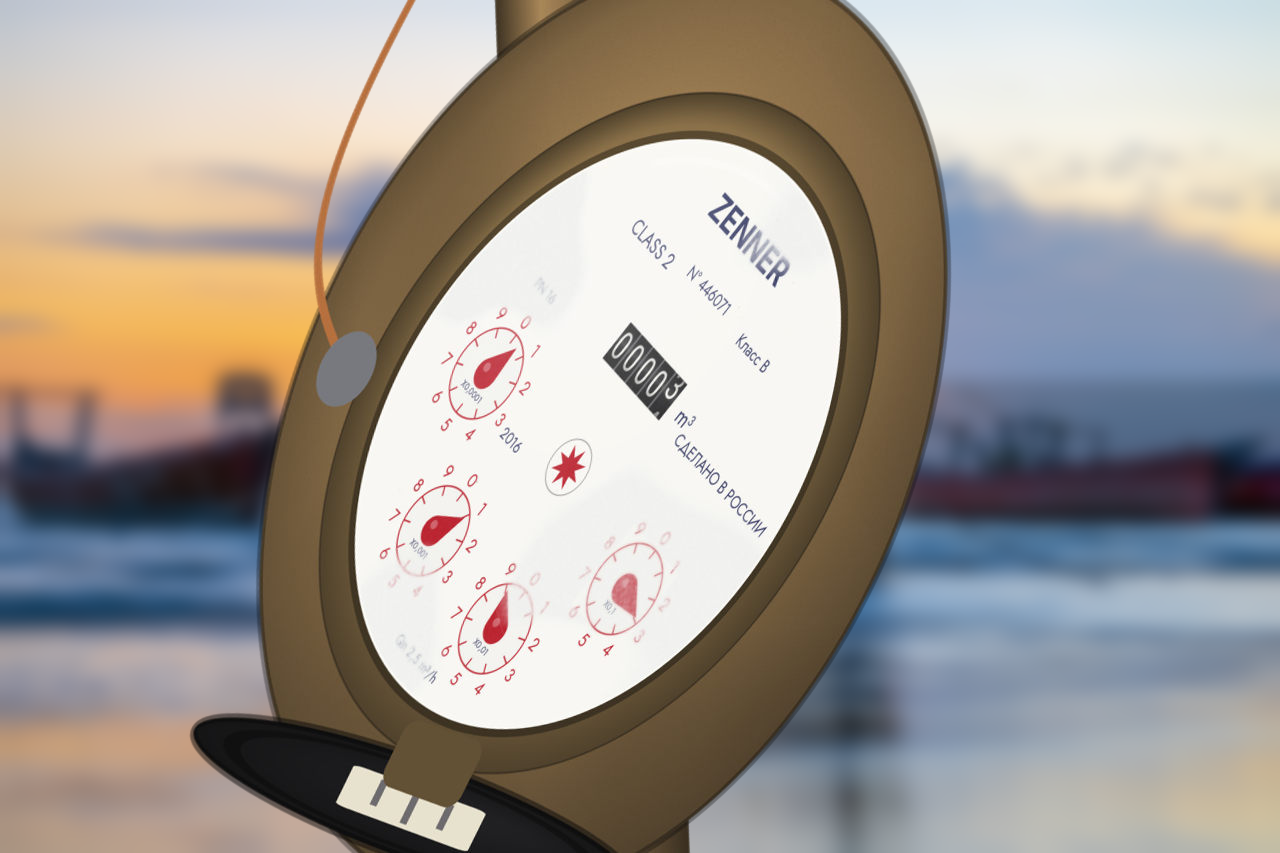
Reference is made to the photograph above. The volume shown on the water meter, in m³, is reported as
3.2910 m³
